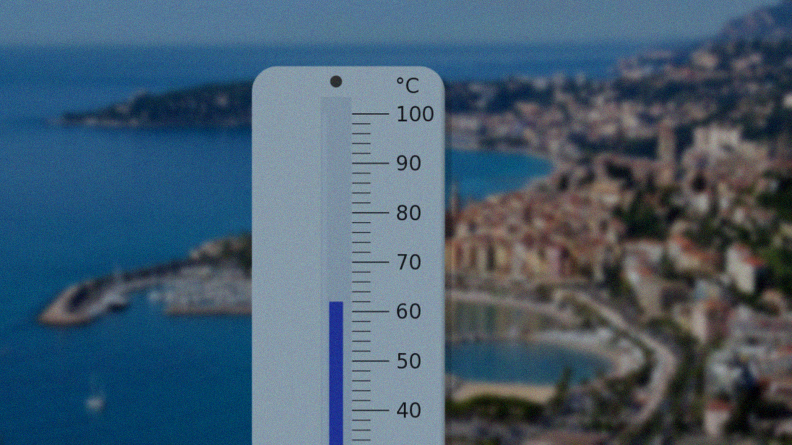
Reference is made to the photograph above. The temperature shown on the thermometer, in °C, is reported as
62 °C
